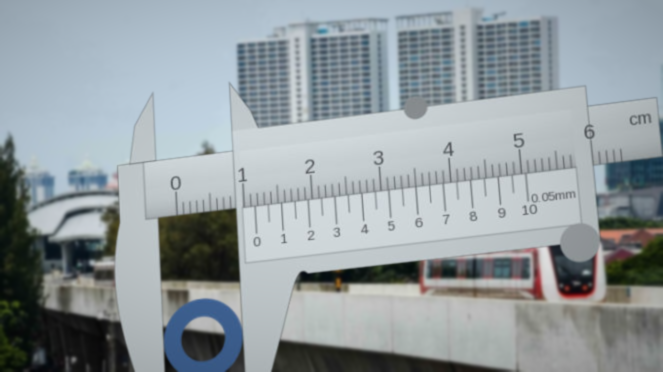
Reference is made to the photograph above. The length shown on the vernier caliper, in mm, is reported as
11.6 mm
